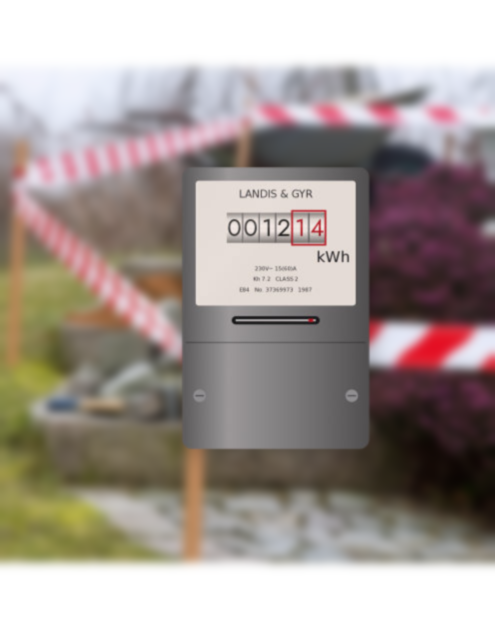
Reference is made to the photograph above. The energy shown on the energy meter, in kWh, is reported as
12.14 kWh
